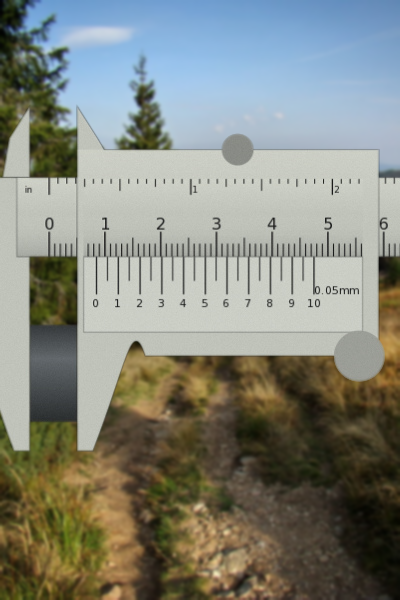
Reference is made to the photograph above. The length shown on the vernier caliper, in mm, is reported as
8.5 mm
